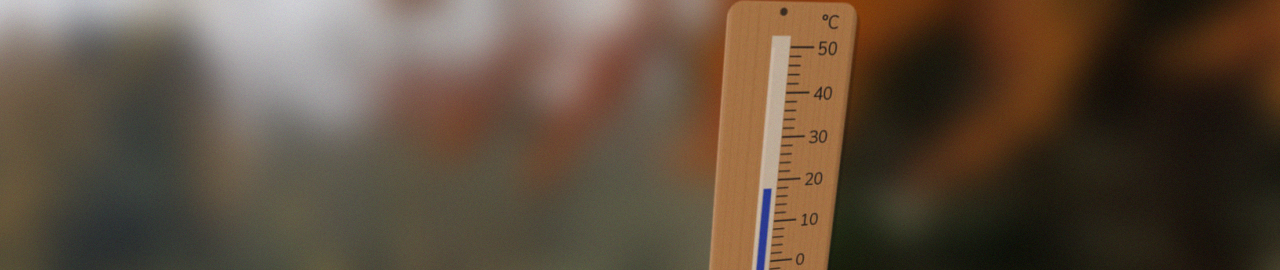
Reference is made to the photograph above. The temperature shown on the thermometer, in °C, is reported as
18 °C
